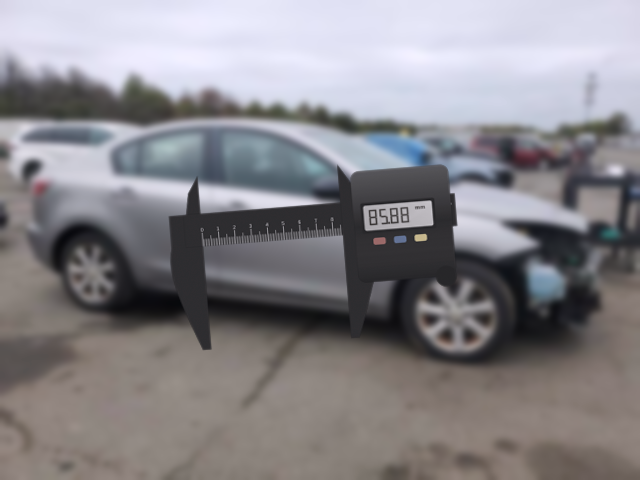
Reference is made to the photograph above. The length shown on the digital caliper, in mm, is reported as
85.88 mm
